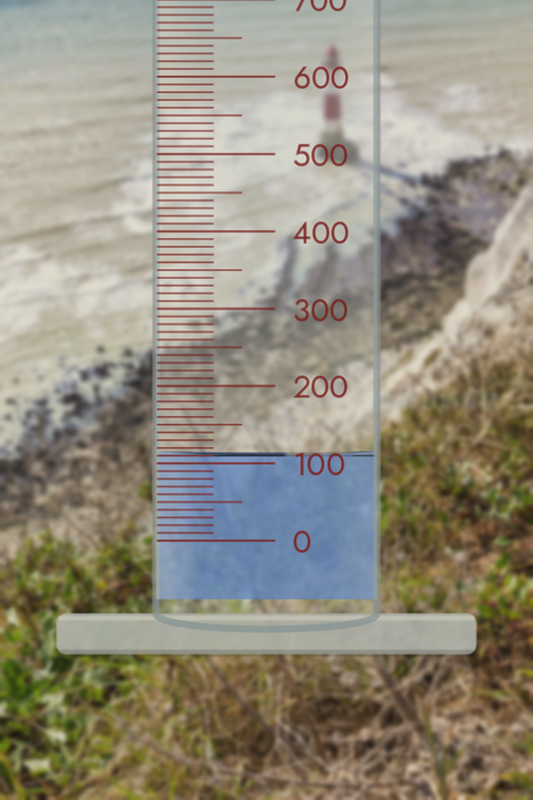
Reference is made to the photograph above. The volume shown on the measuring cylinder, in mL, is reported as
110 mL
